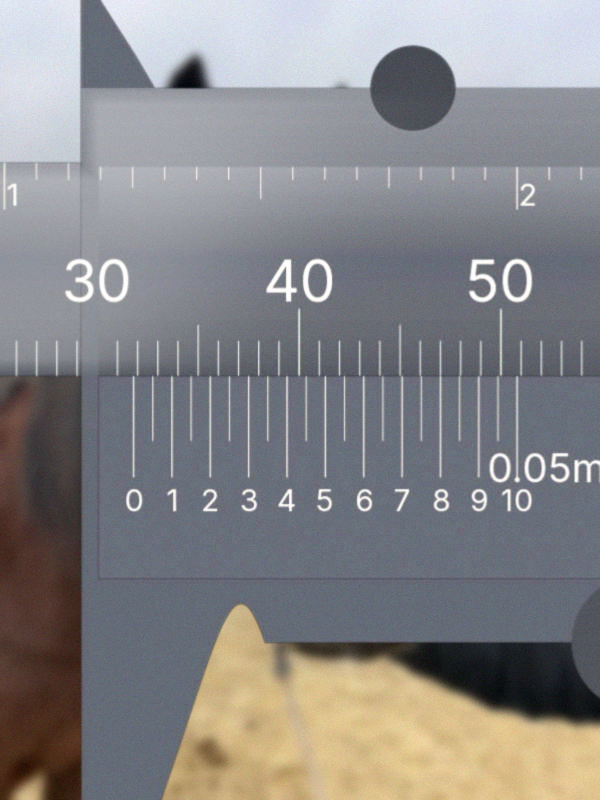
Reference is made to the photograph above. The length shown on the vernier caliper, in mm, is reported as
31.8 mm
